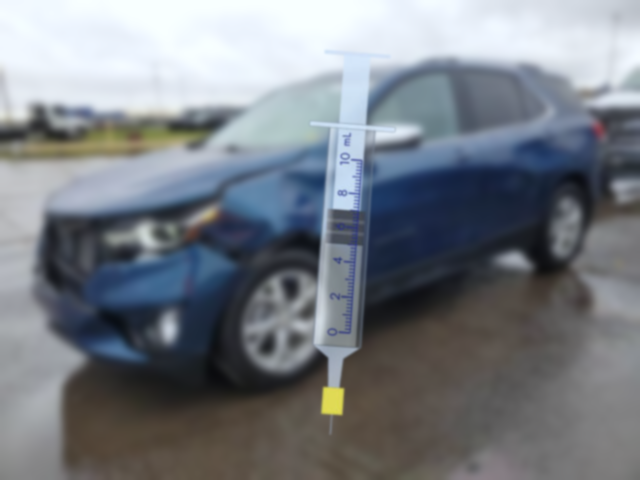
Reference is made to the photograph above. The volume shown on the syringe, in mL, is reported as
5 mL
